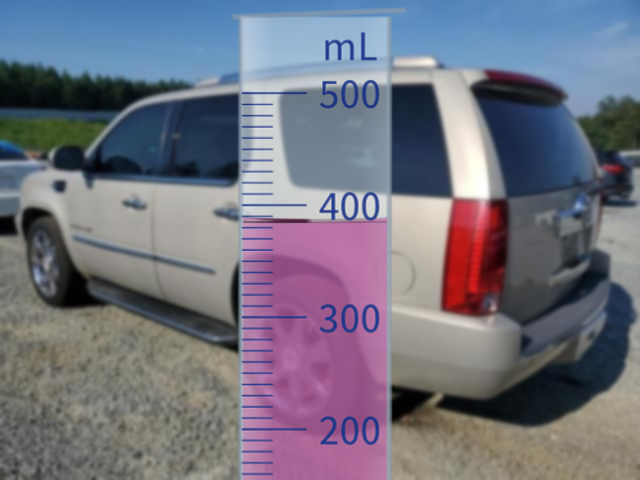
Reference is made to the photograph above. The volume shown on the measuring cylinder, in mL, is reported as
385 mL
